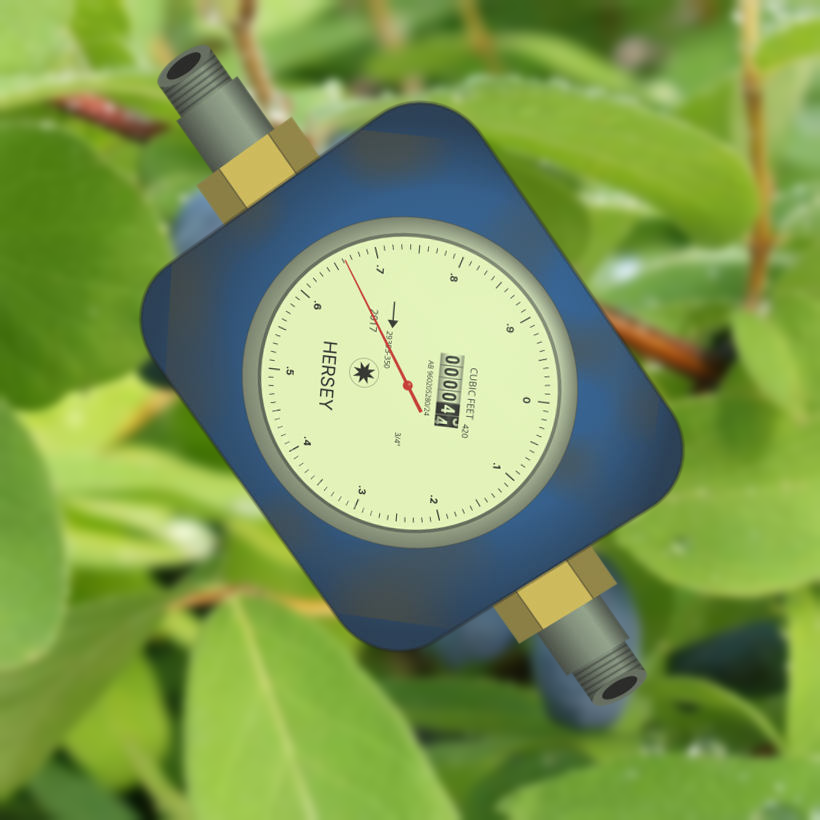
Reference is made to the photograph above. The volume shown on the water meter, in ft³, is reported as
43.66 ft³
